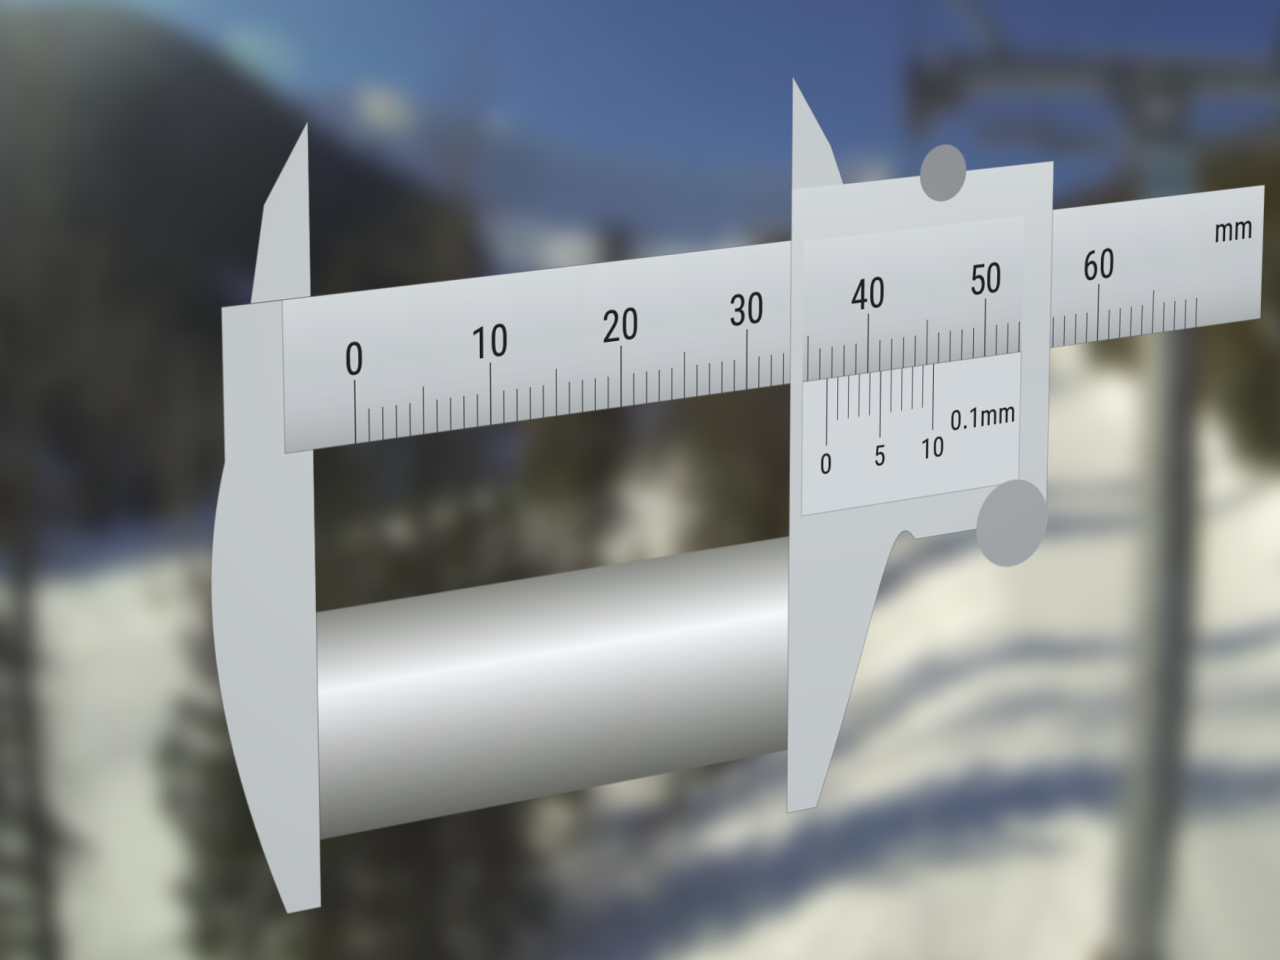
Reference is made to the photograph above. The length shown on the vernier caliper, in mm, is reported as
36.6 mm
